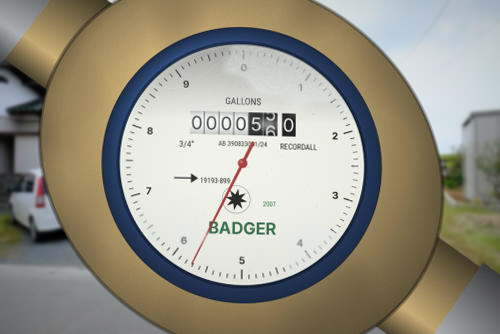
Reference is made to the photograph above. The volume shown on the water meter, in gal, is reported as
555.7 gal
